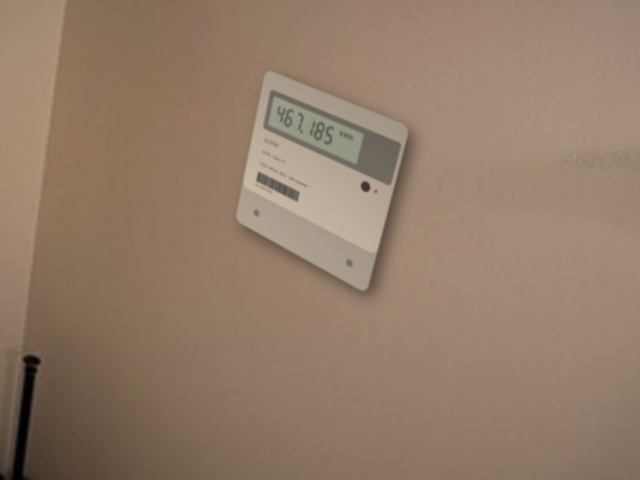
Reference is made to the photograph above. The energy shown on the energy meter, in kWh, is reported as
467.185 kWh
